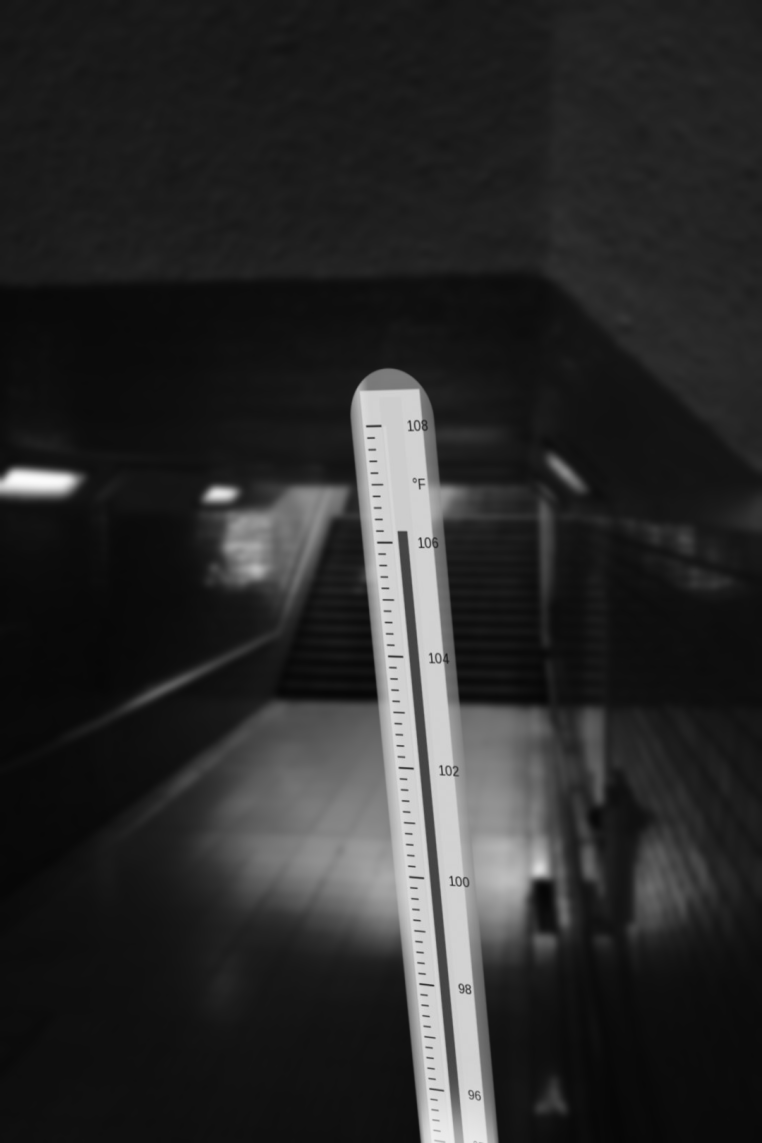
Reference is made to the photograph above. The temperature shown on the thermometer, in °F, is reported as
106.2 °F
